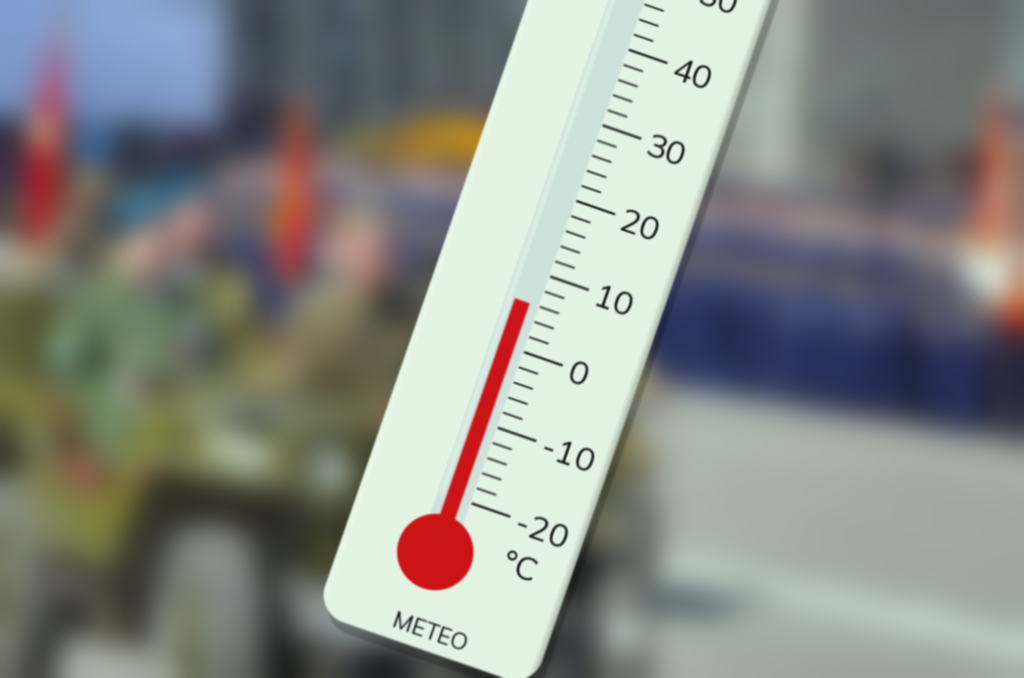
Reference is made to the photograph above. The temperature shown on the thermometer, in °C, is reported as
6 °C
